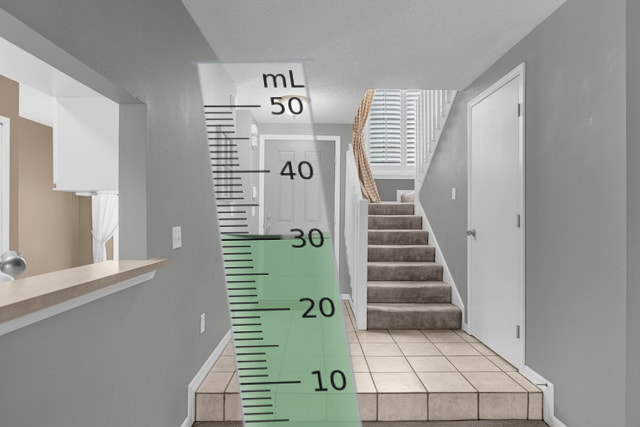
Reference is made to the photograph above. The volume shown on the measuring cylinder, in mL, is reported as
30 mL
